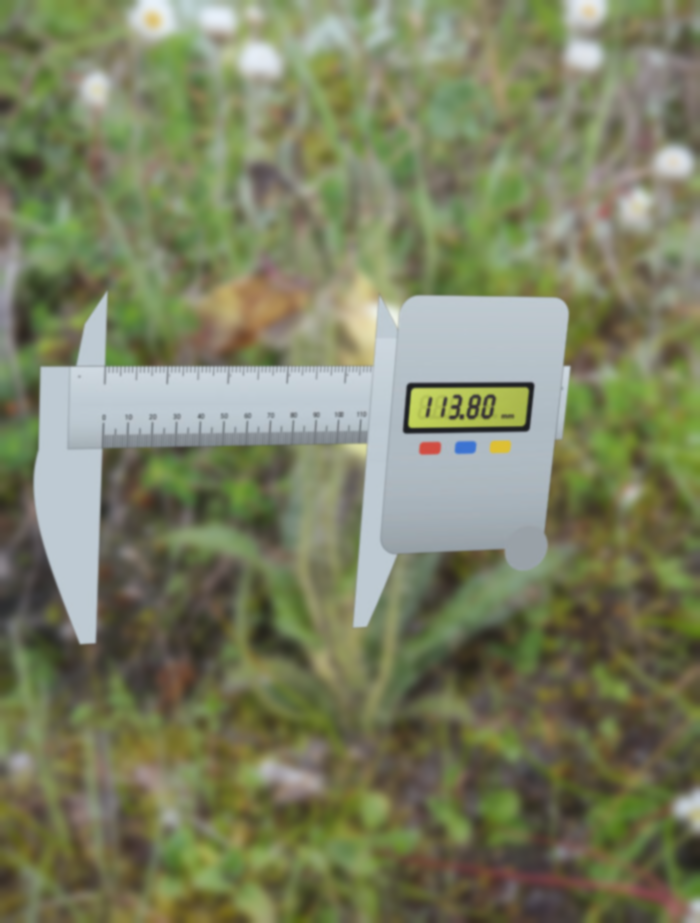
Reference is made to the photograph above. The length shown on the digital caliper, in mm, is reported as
113.80 mm
